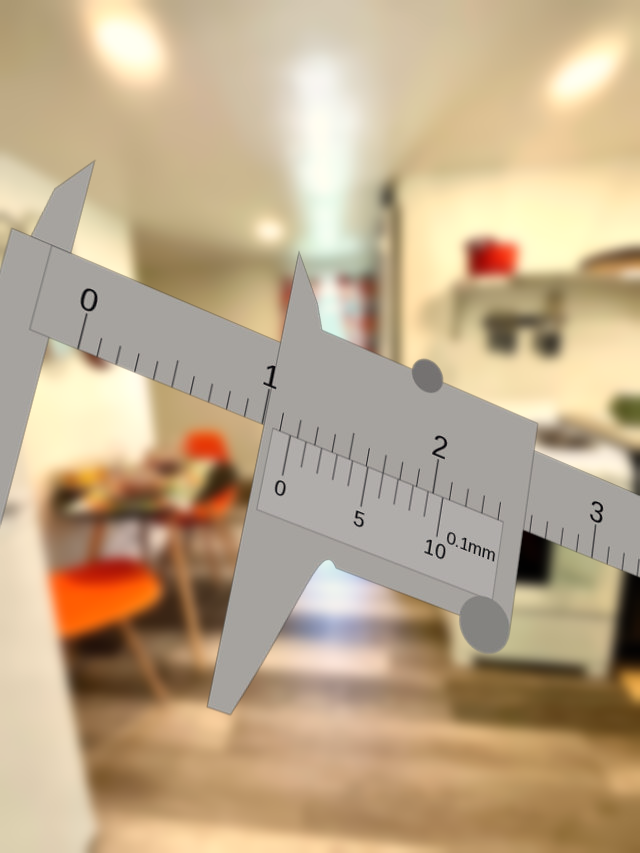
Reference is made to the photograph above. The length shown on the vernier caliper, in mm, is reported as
11.6 mm
